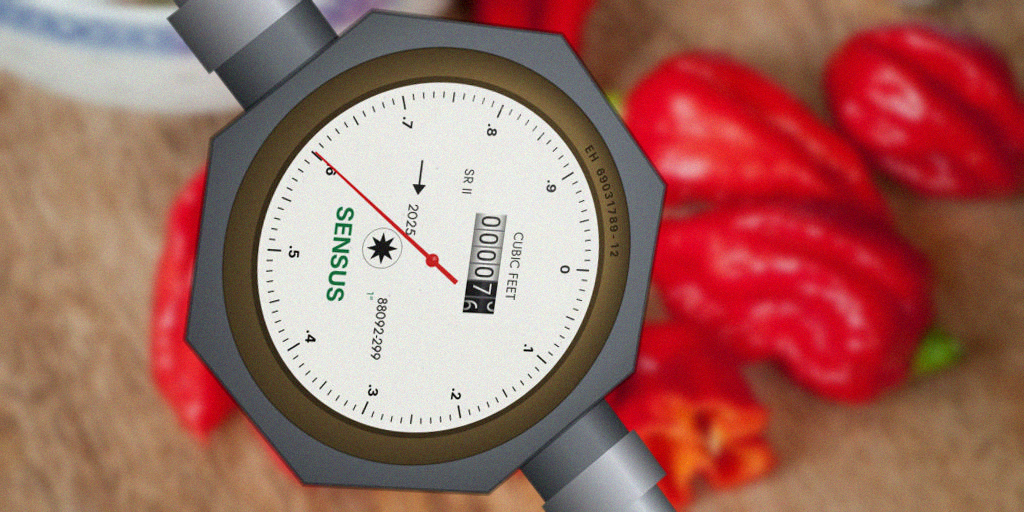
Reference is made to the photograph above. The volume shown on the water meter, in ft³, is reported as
75.60 ft³
